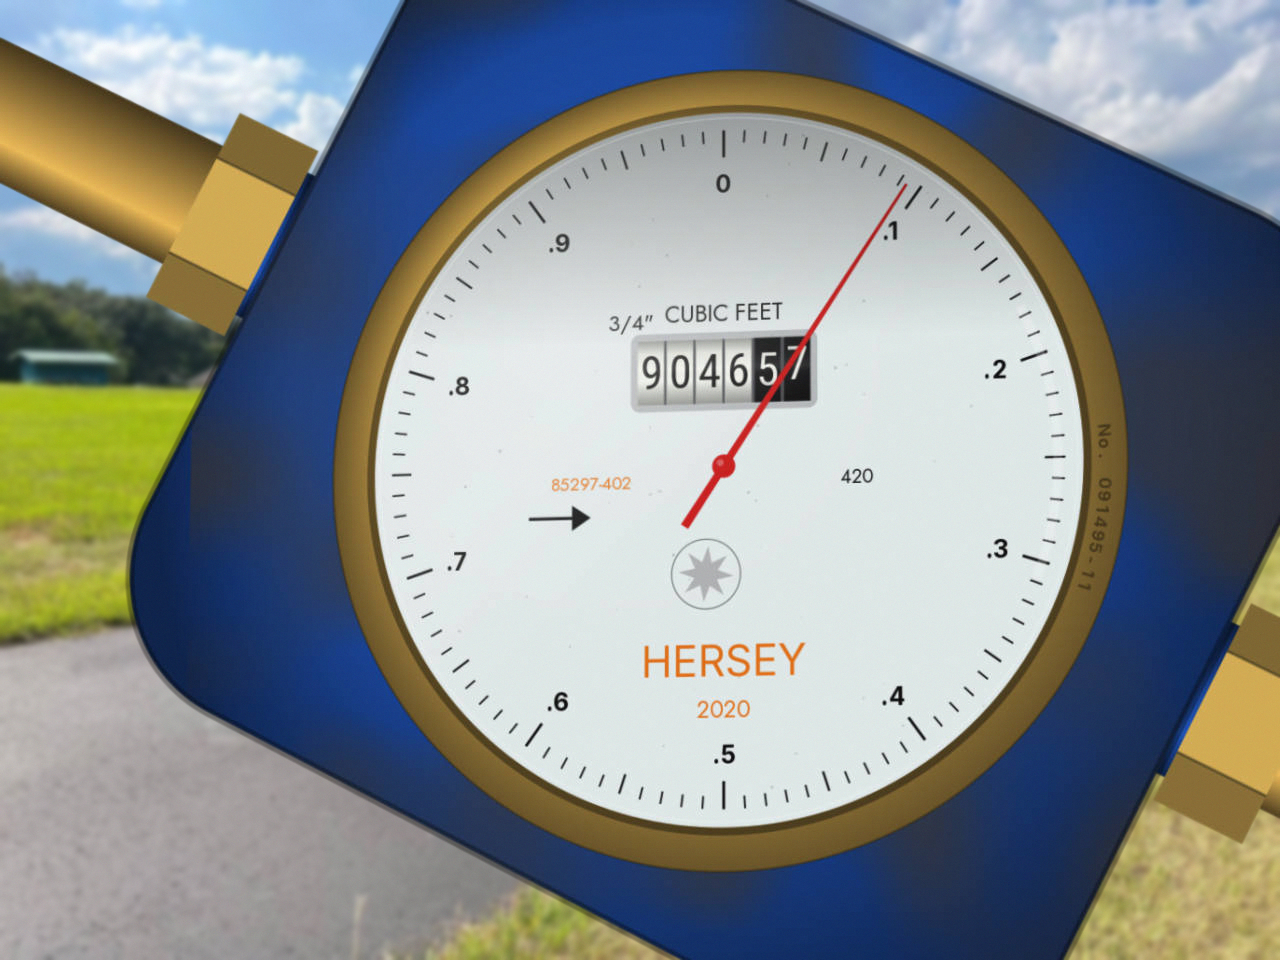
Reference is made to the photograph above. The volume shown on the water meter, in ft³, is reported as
904657.09 ft³
